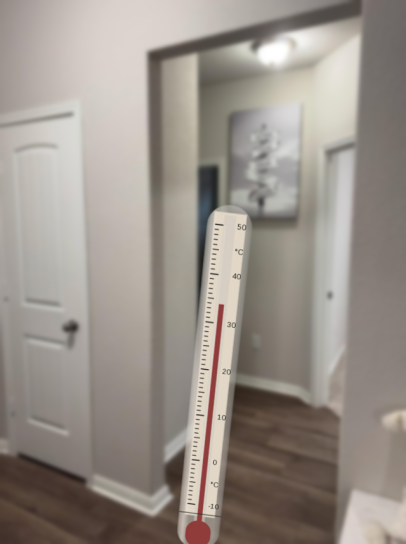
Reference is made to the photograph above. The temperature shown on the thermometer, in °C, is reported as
34 °C
